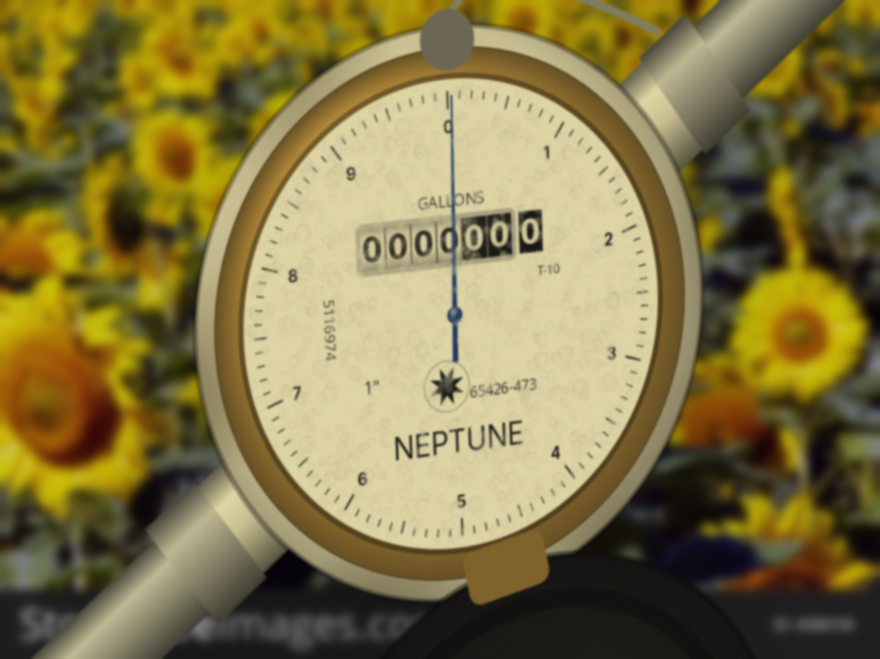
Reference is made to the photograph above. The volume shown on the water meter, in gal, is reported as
0.0 gal
